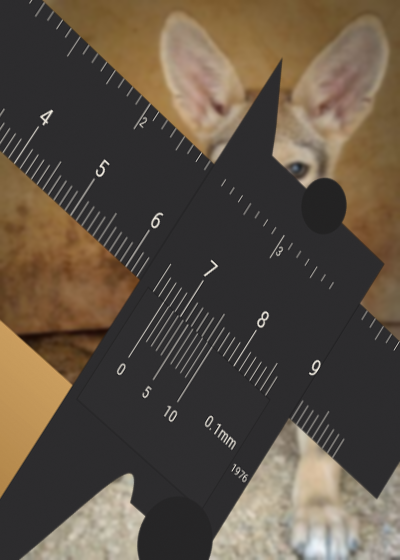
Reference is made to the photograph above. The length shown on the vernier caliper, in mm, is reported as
67.0 mm
